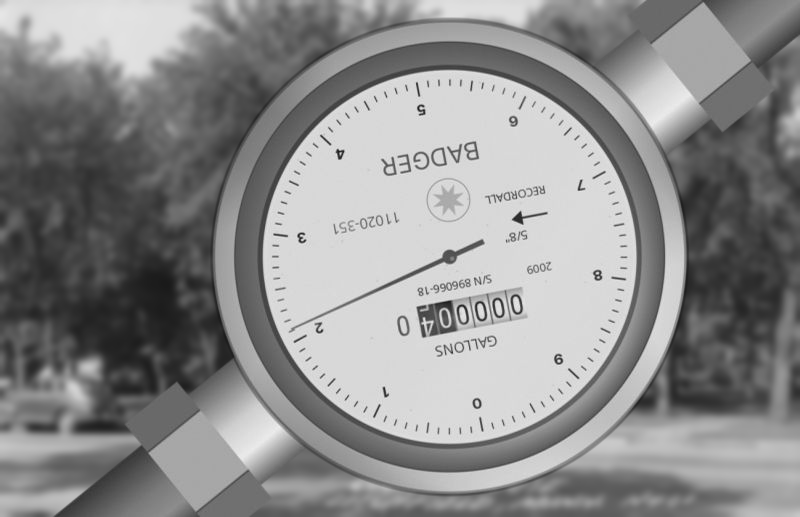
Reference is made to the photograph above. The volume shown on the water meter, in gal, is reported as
42.1 gal
